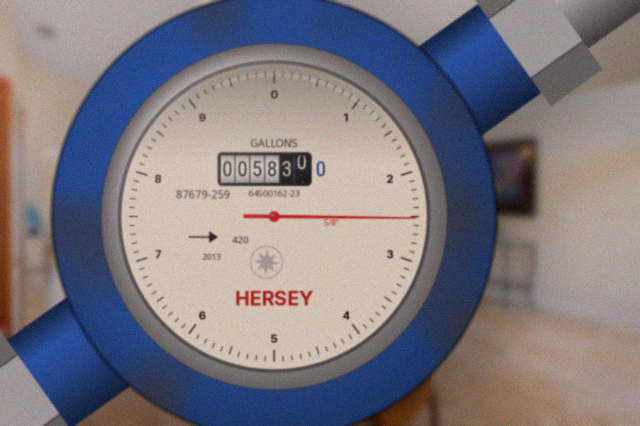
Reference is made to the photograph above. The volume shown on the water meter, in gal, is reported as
58302.5 gal
